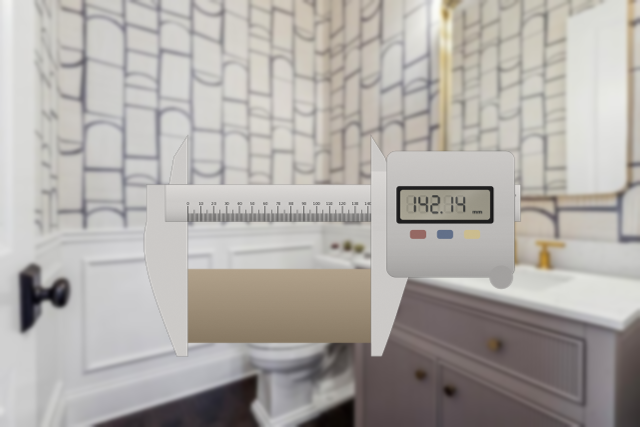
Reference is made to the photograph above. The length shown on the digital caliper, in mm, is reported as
142.14 mm
